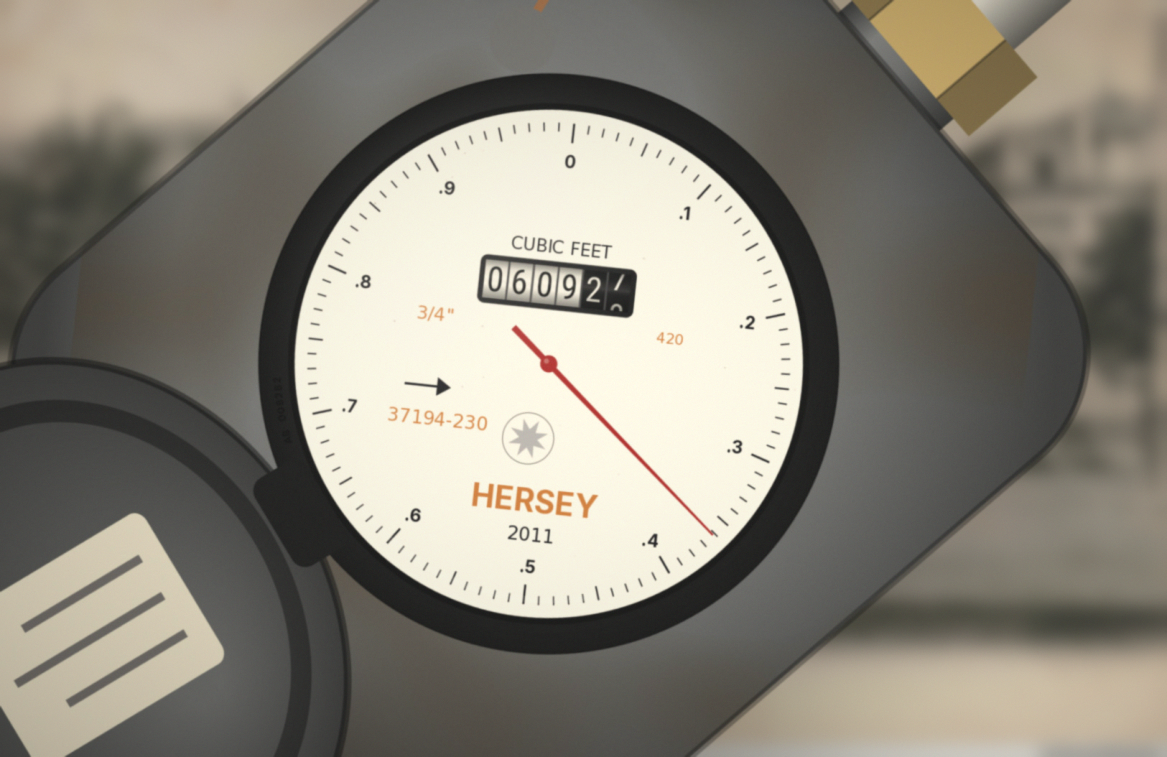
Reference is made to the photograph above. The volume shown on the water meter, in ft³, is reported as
60927.36 ft³
